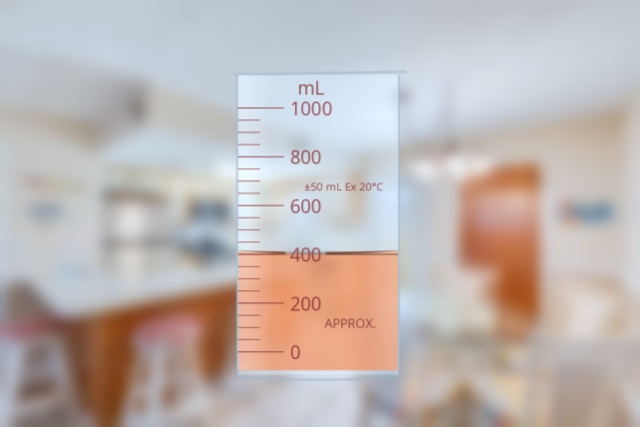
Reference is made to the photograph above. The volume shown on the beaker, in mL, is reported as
400 mL
